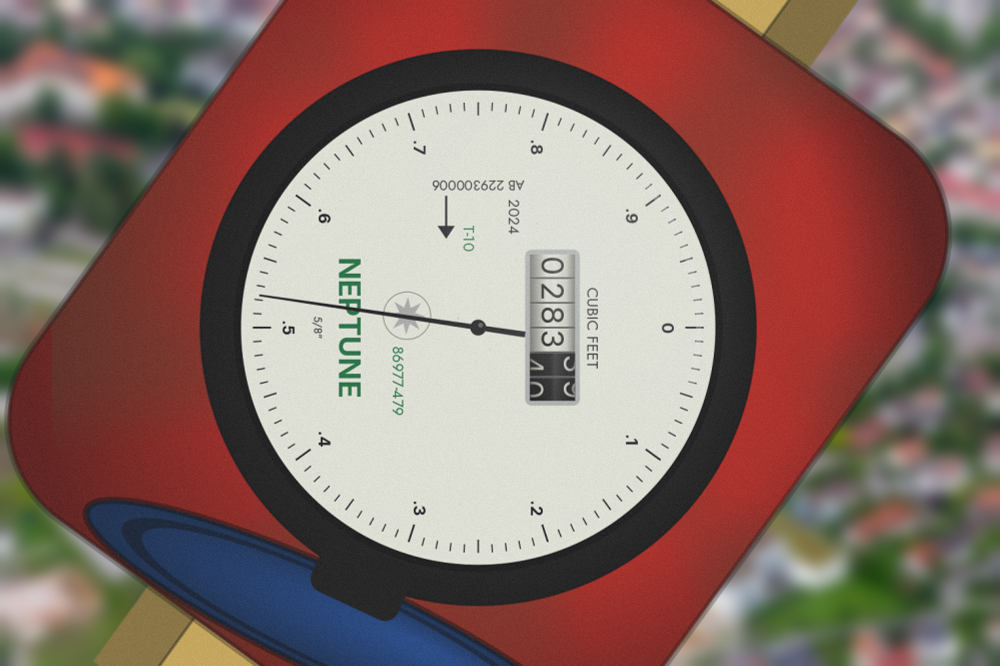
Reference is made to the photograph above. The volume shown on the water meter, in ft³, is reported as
28339.52 ft³
